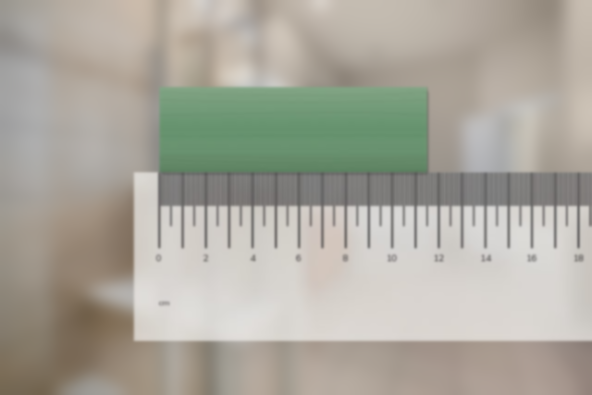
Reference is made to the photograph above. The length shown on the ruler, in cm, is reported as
11.5 cm
